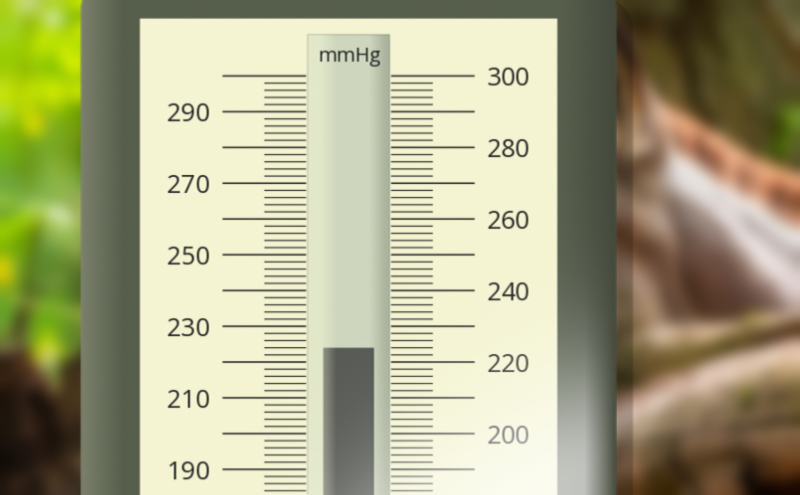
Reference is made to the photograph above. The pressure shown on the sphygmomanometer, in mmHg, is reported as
224 mmHg
